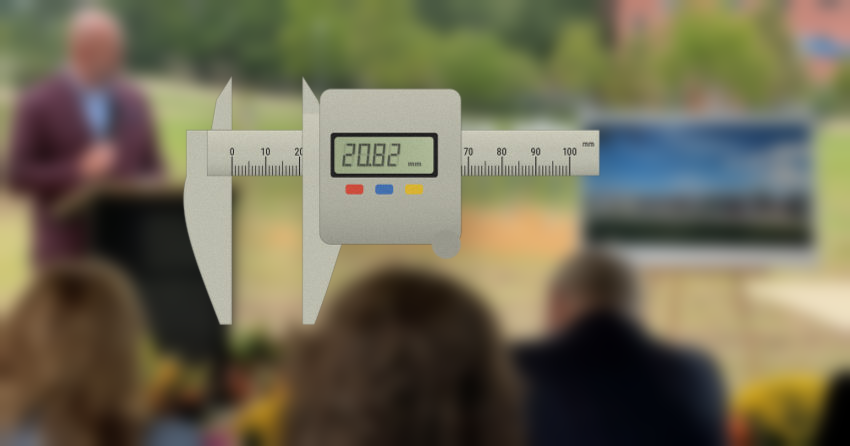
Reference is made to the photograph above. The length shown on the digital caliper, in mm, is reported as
20.82 mm
